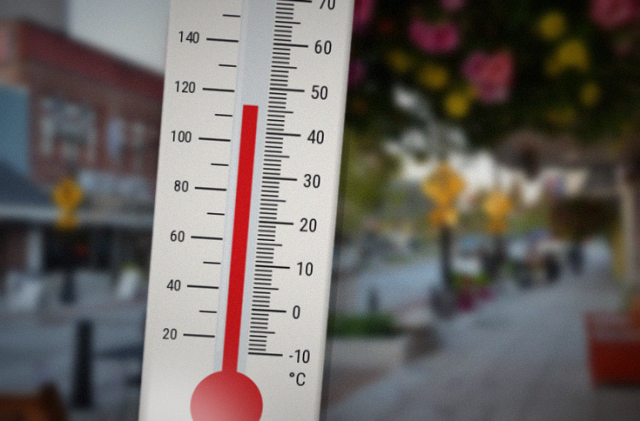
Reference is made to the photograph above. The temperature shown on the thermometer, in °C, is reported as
46 °C
